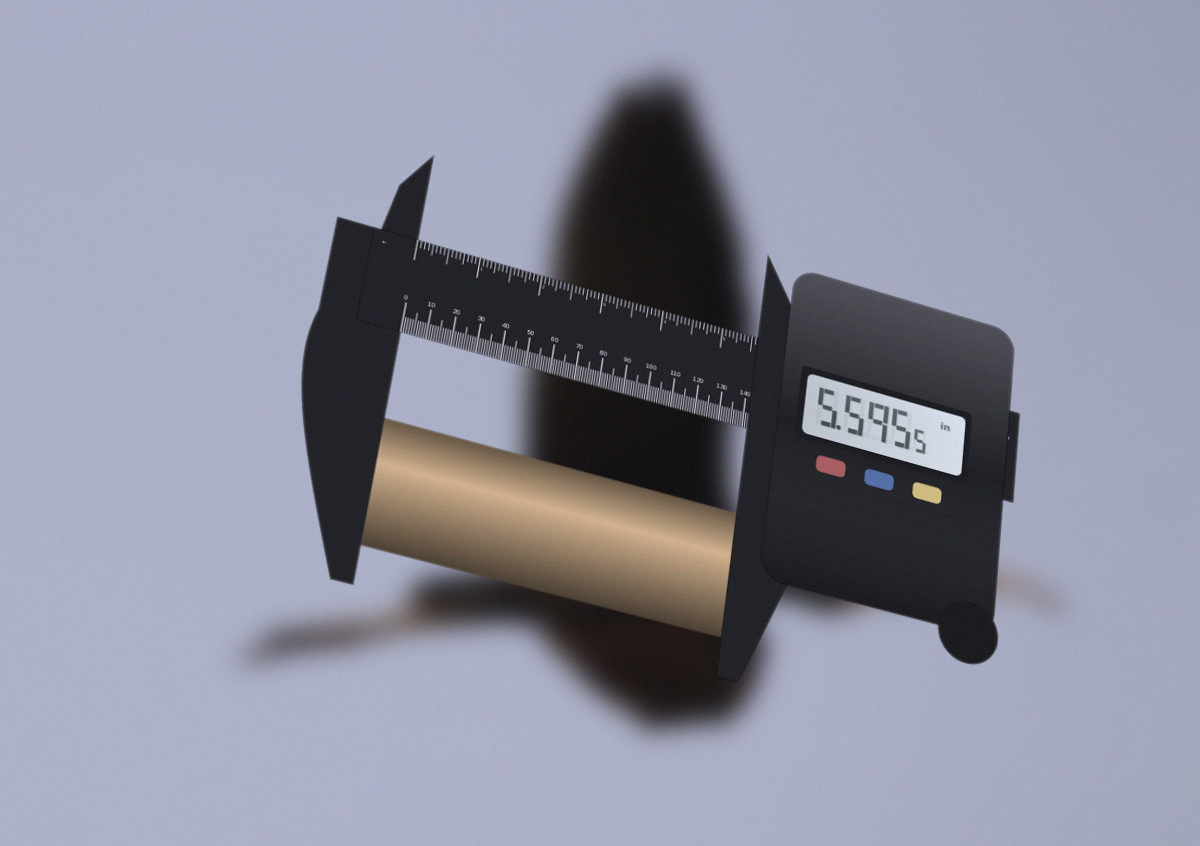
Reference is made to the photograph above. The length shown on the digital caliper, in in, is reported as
5.5955 in
